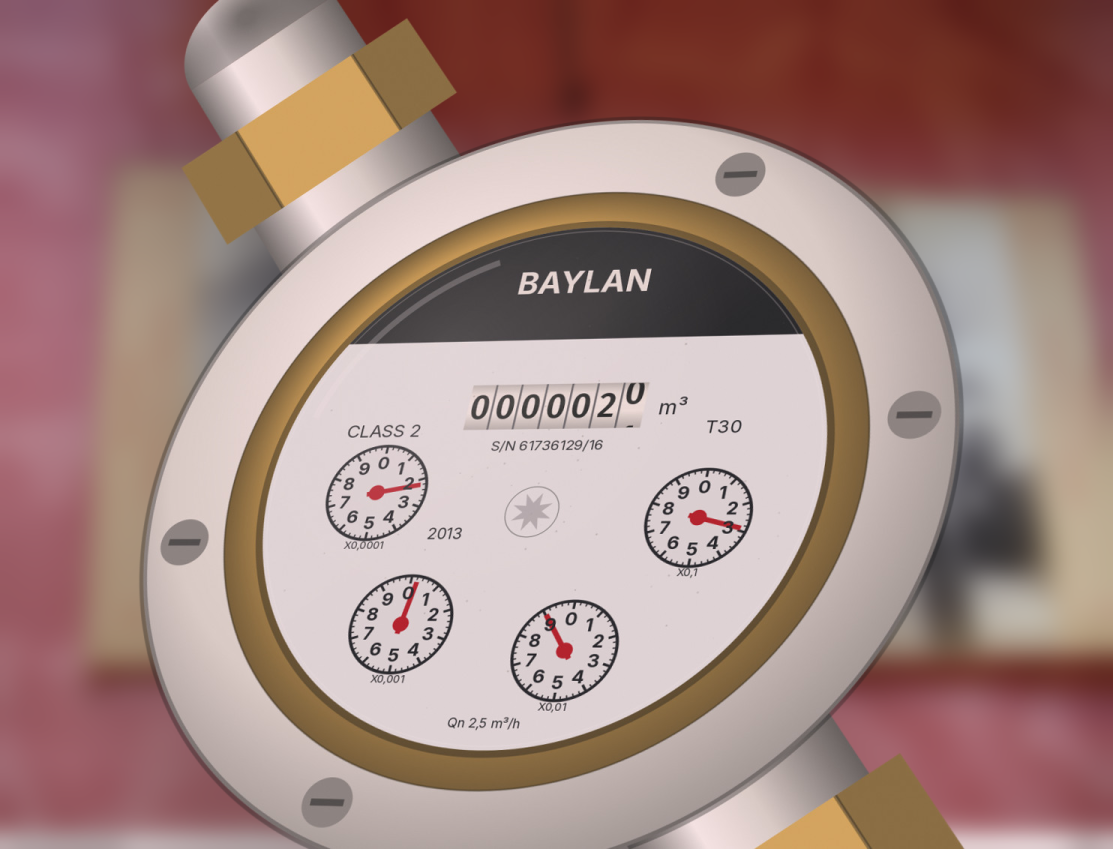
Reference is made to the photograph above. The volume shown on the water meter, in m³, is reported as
20.2902 m³
